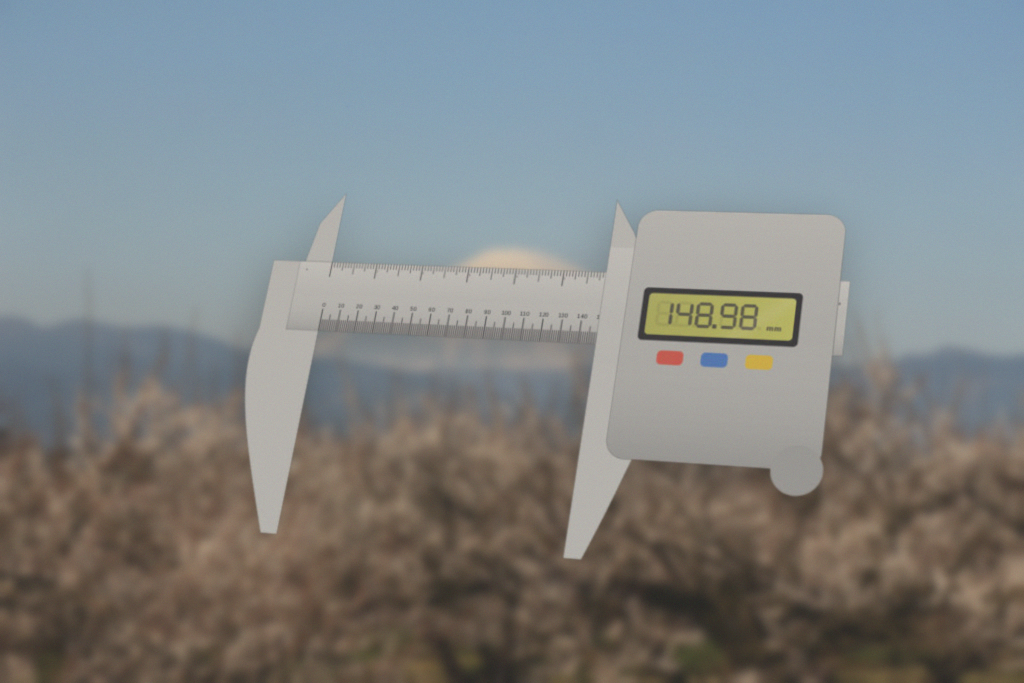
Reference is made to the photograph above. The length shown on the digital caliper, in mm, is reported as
148.98 mm
